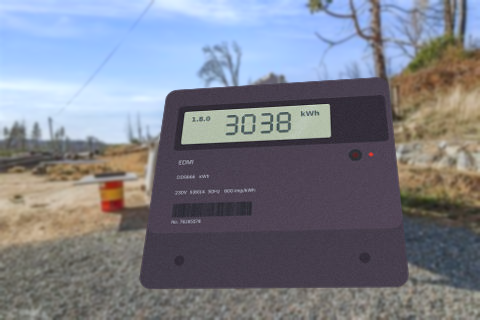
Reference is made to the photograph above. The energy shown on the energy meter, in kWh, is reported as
3038 kWh
